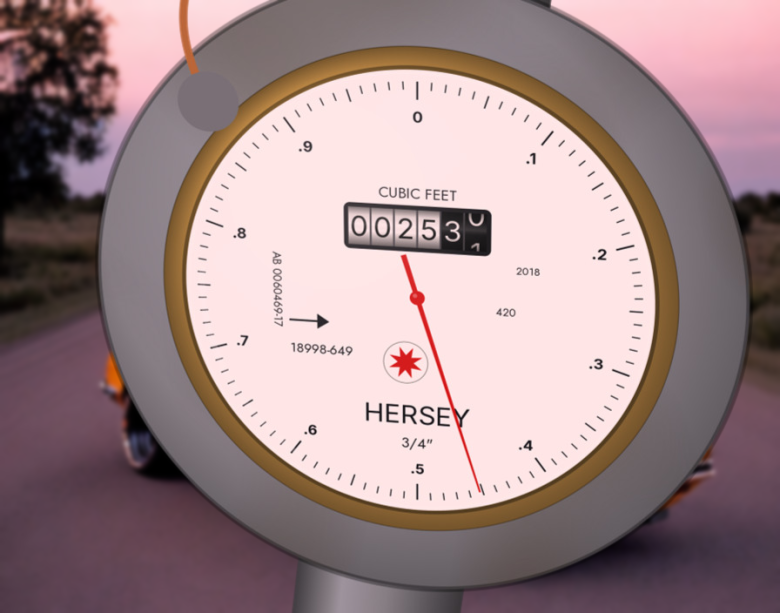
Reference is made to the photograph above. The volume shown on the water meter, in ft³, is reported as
2530.45 ft³
